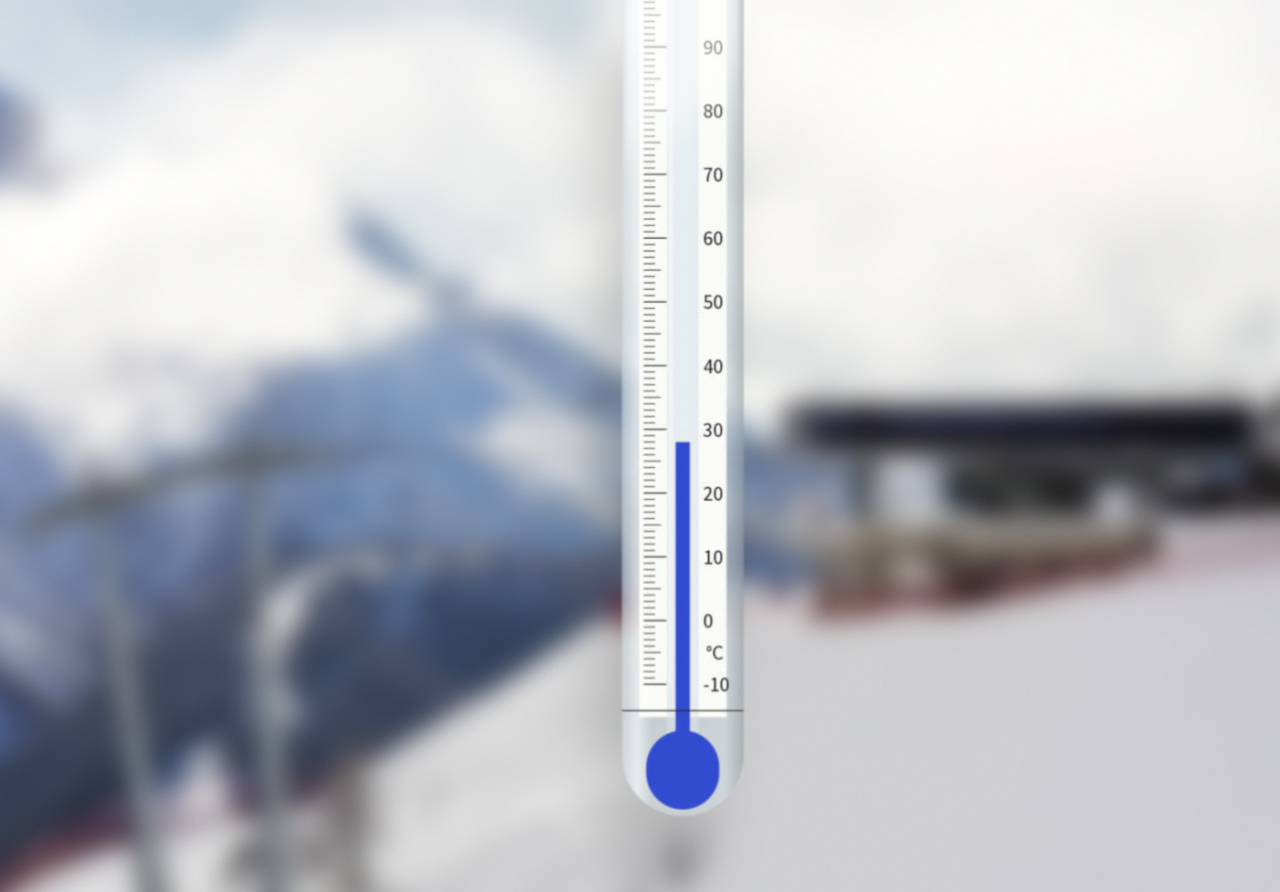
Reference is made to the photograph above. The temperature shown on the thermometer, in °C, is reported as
28 °C
